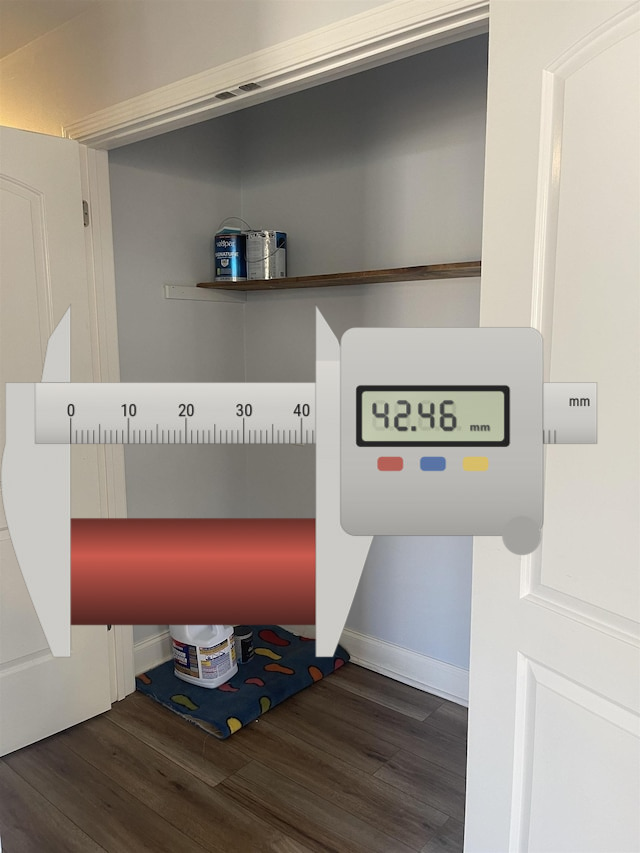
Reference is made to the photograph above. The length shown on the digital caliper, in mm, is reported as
42.46 mm
